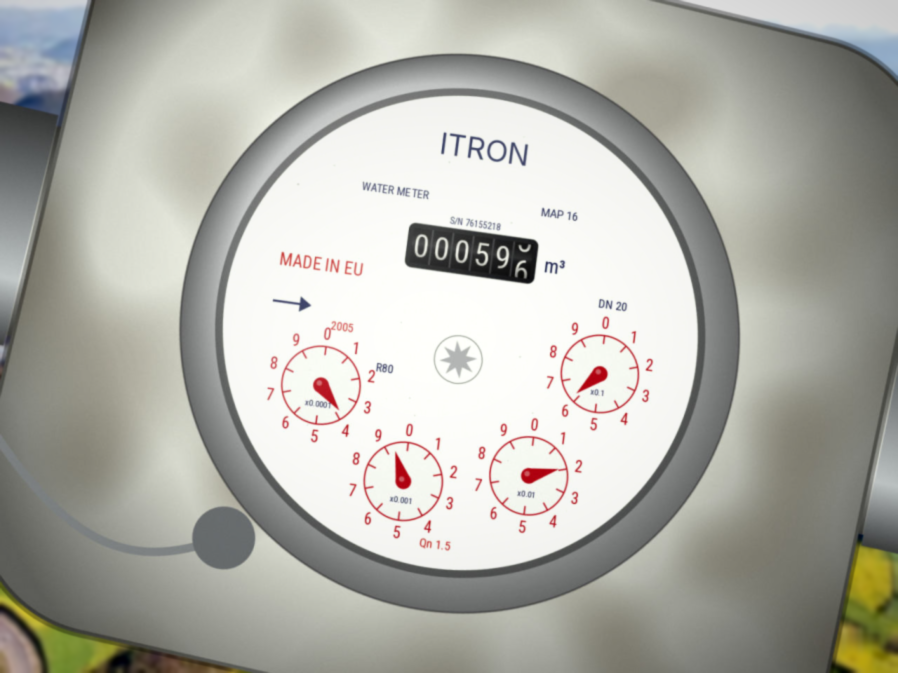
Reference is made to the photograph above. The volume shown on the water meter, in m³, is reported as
595.6193 m³
